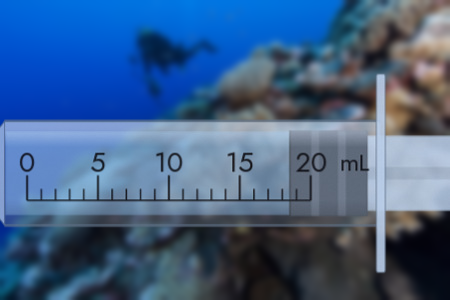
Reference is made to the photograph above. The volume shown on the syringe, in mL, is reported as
18.5 mL
